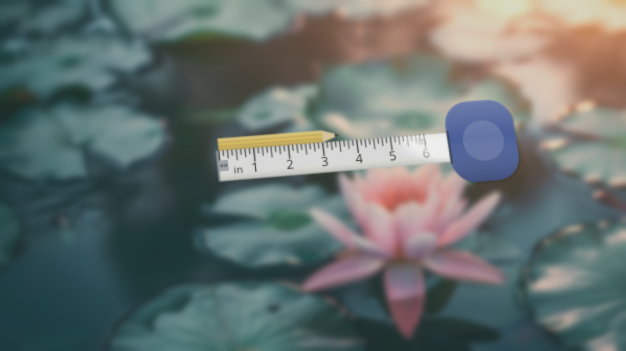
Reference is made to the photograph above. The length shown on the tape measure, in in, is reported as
3.5 in
